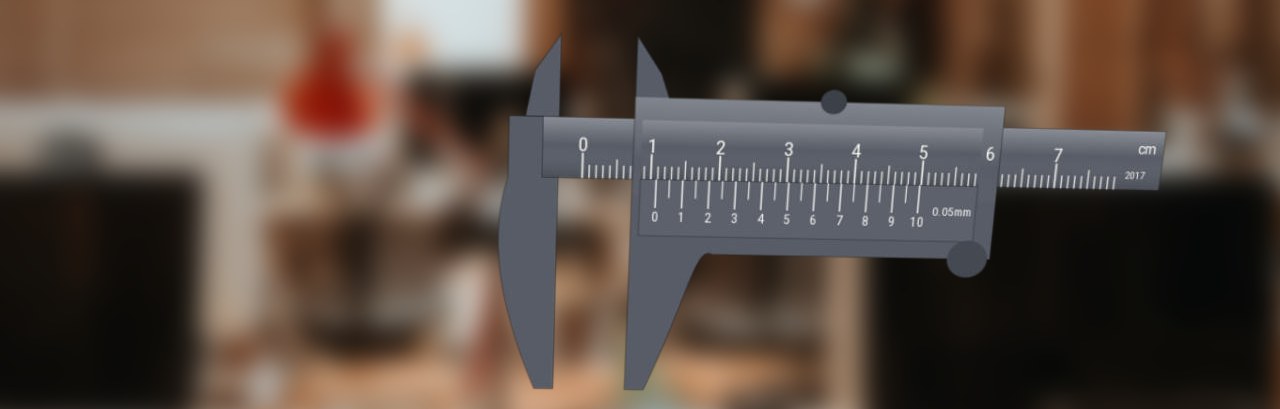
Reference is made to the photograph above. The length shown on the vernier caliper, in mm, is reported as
10.8 mm
